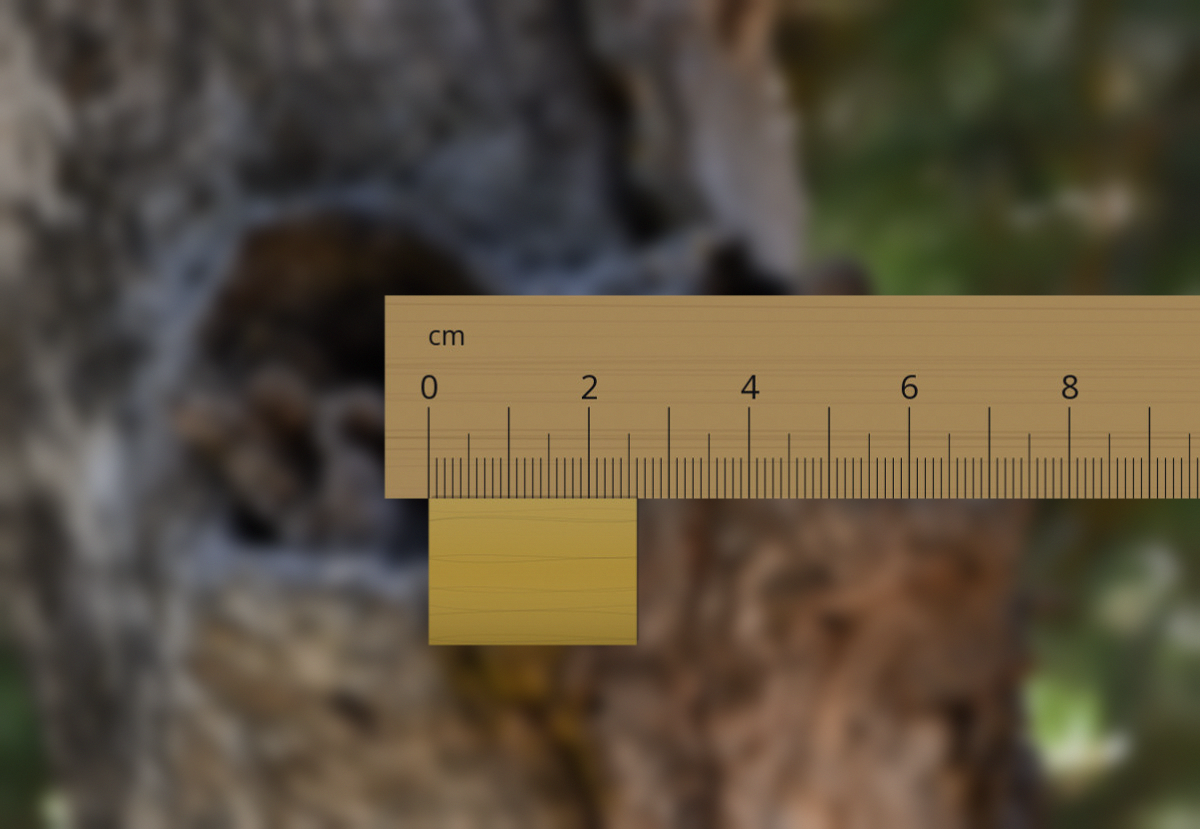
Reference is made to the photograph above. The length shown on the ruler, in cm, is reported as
2.6 cm
